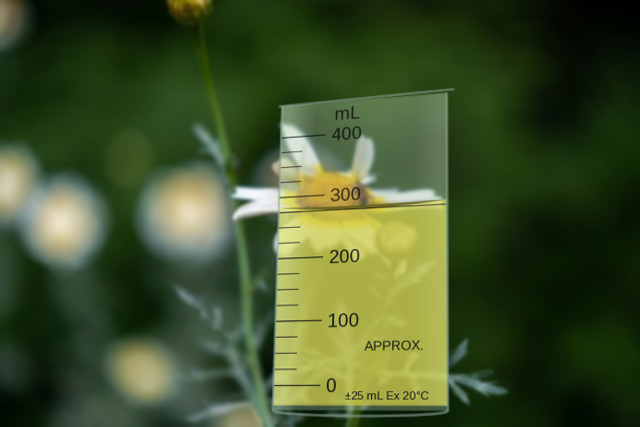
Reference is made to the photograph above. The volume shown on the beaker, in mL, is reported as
275 mL
